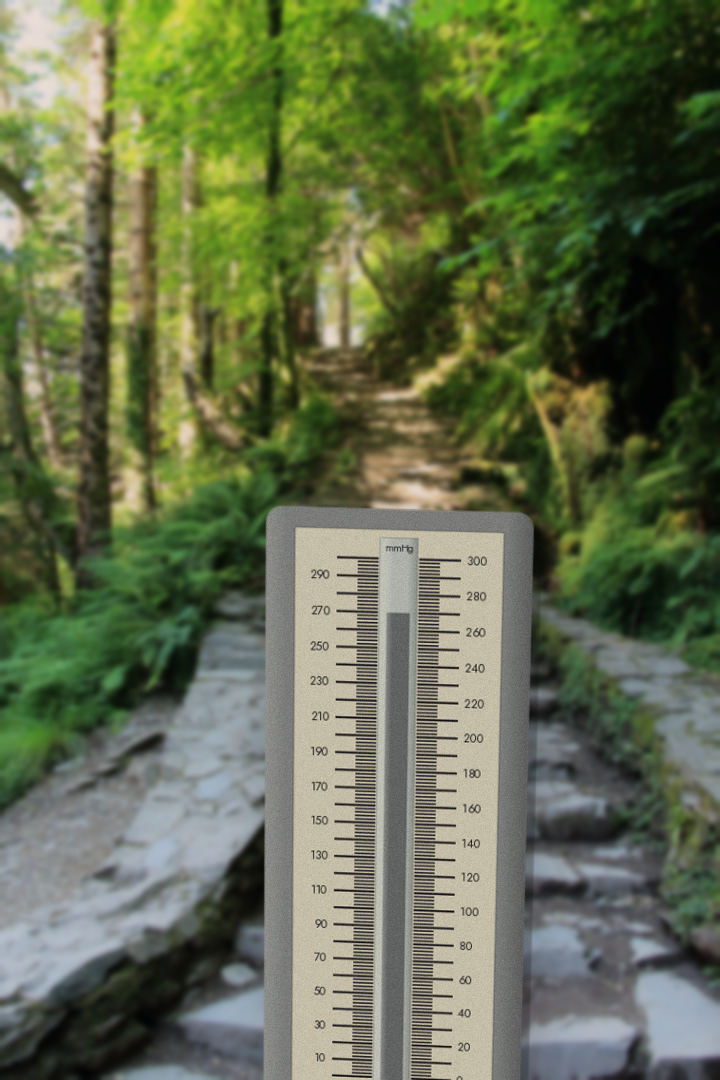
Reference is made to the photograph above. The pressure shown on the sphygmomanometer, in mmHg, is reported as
270 mmHg
